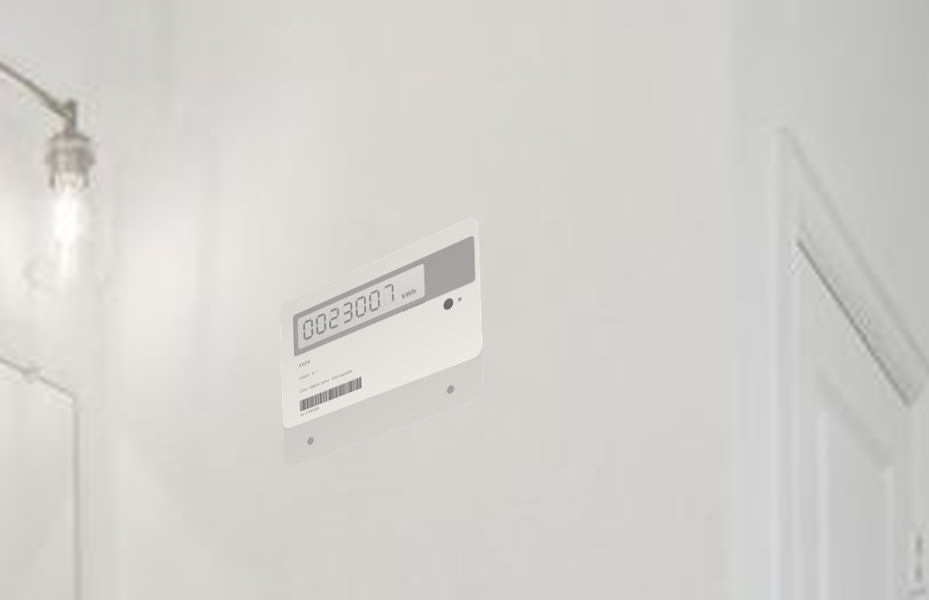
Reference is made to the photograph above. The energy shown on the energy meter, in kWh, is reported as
23007 kWh
